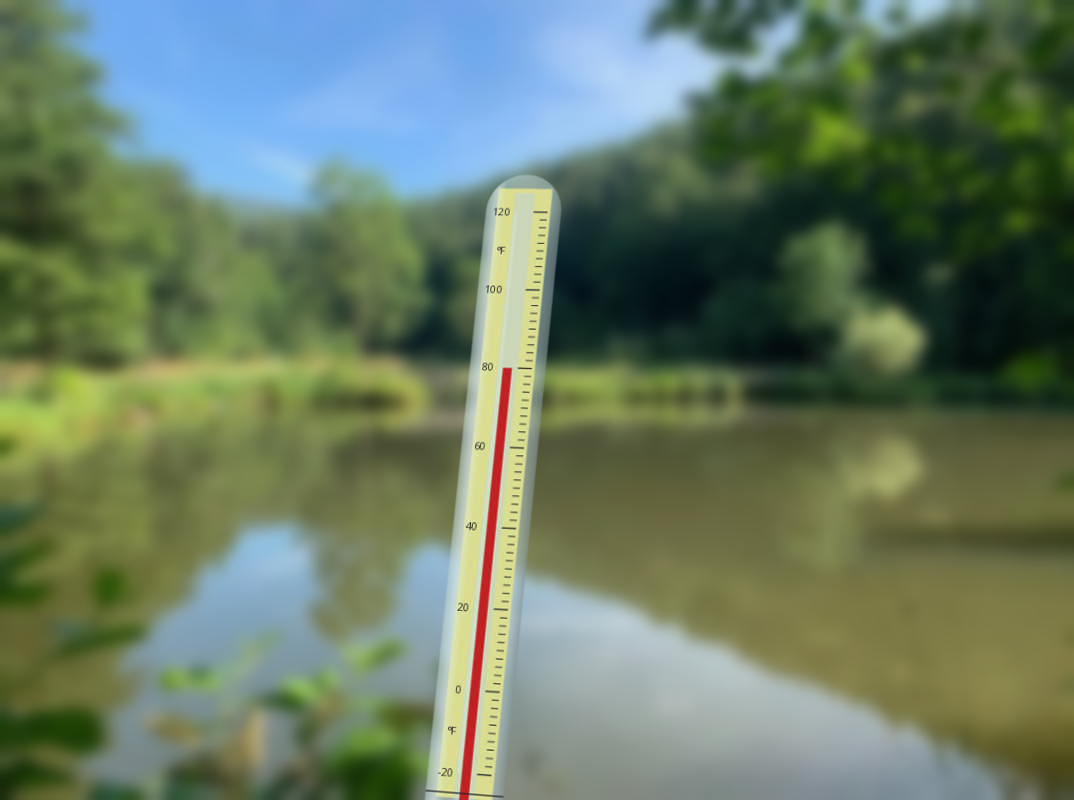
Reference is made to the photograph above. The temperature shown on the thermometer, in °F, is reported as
80 °F
